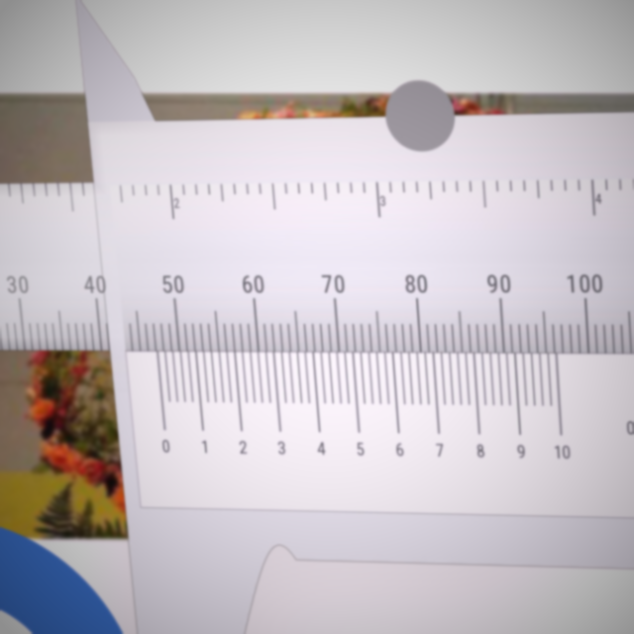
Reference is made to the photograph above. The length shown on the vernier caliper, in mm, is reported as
47.2 mm
